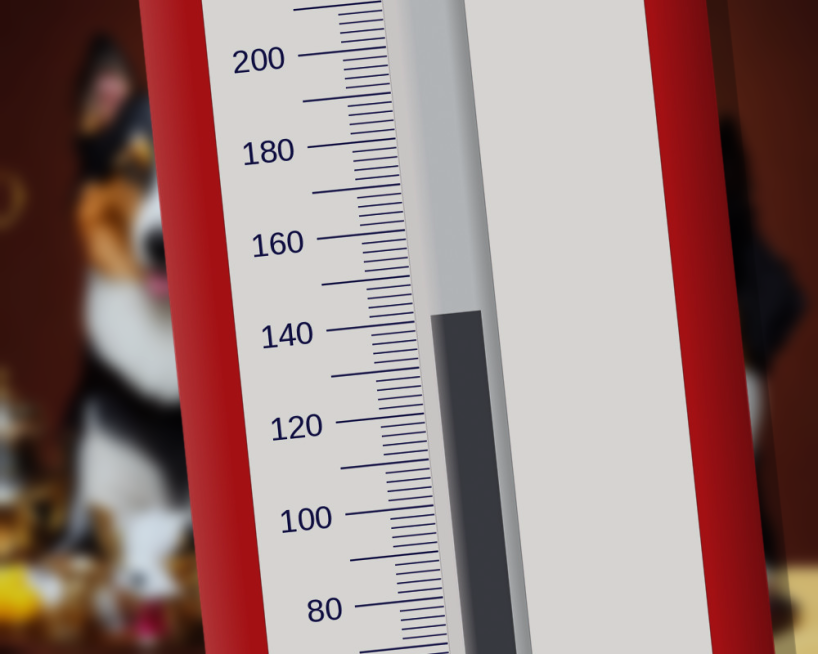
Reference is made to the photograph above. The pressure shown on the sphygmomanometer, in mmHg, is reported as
141 mmHg
